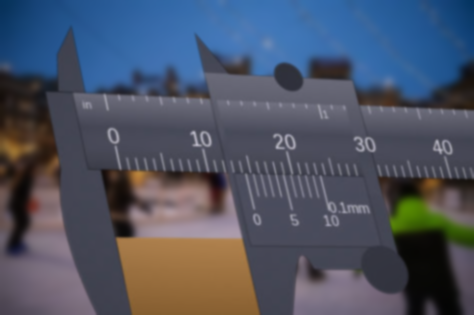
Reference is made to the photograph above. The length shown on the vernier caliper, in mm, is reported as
14.4 mm
